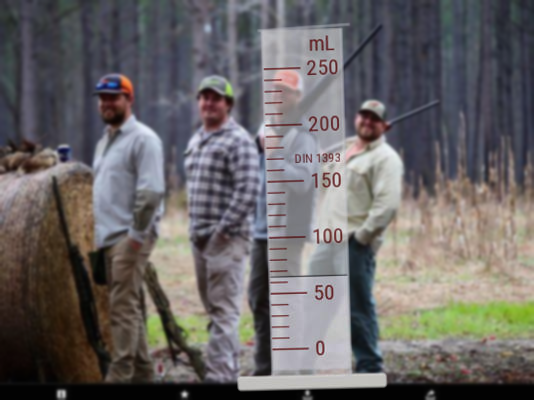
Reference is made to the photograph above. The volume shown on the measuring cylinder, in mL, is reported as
65 mL
